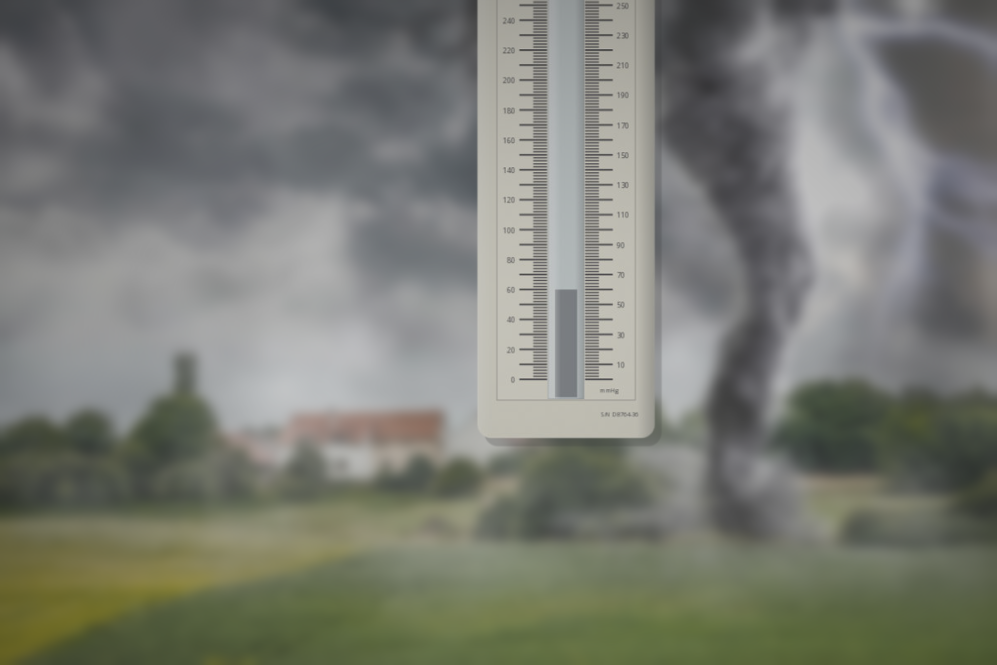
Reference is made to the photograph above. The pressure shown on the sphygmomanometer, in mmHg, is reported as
60 mmHg
